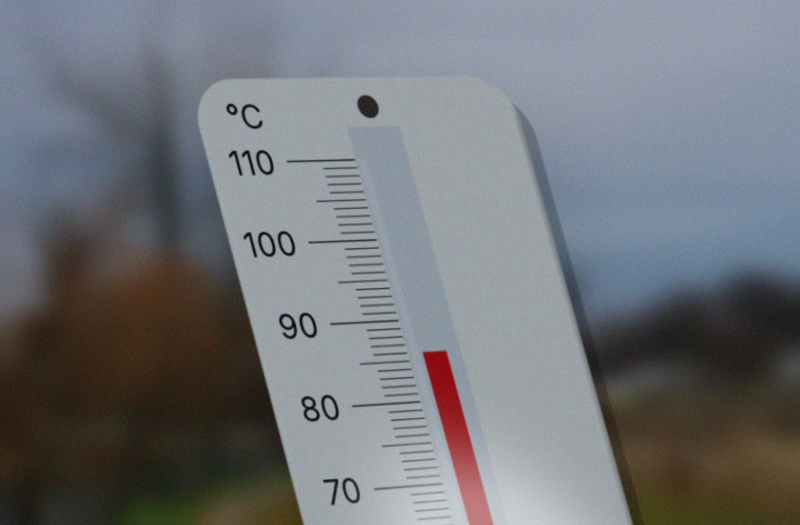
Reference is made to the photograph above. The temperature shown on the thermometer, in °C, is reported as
86 °C
